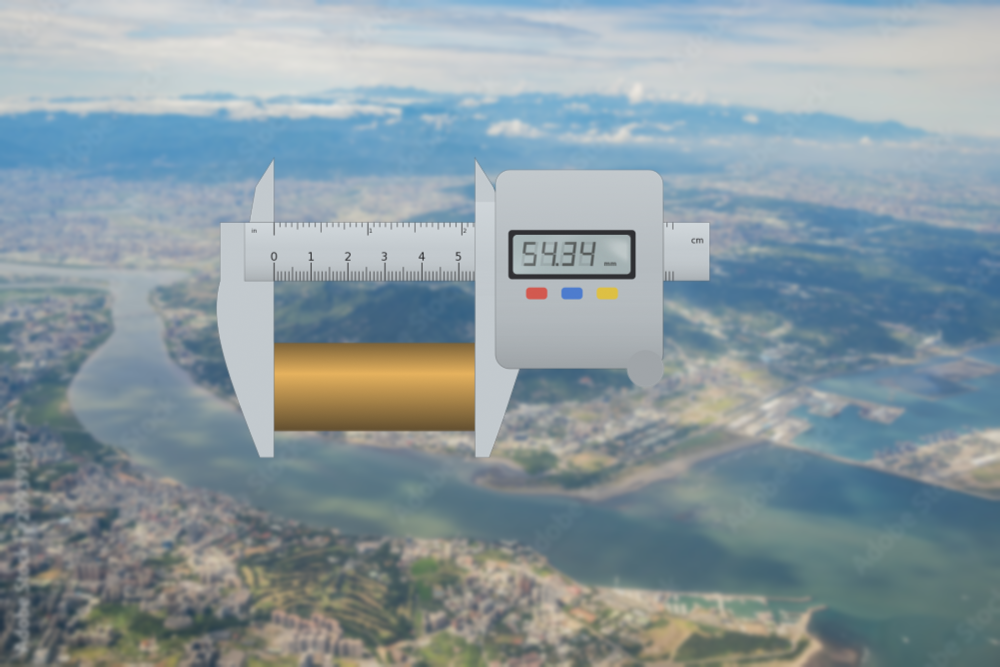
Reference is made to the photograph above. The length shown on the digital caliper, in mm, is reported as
54.34 mm
